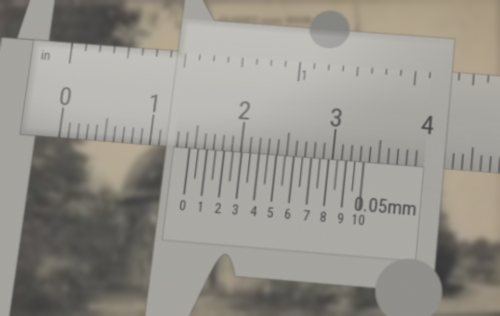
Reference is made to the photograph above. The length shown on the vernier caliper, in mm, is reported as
14.4 mm
